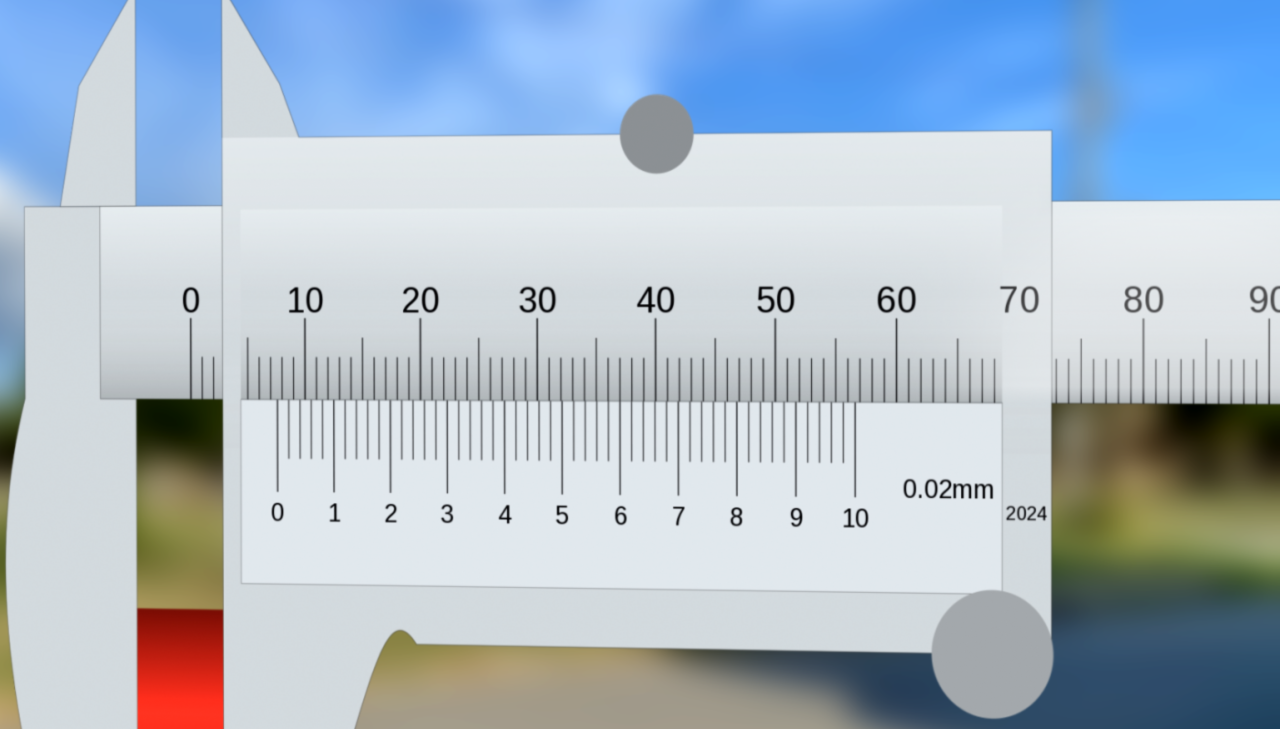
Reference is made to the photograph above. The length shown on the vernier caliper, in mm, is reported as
7.6 mm
